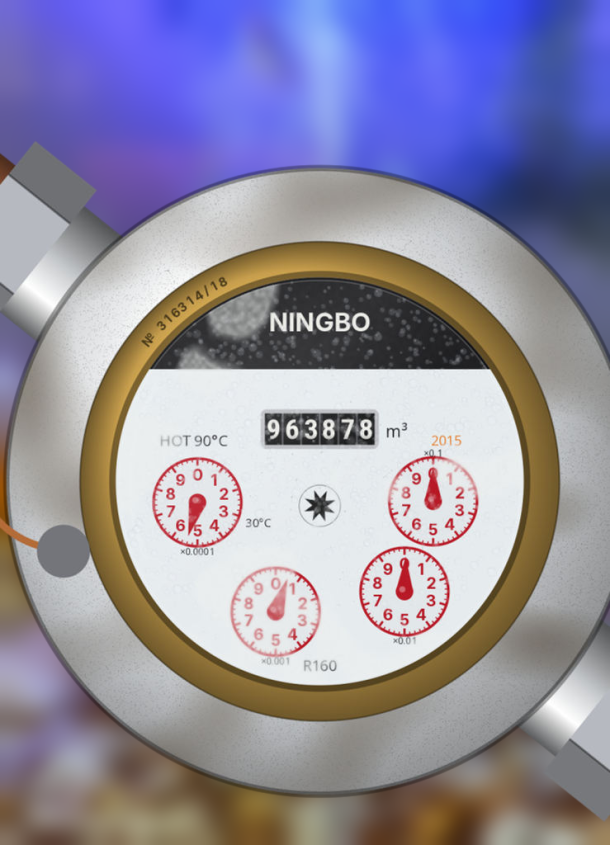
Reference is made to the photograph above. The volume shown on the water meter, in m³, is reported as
963878.0005 m³
